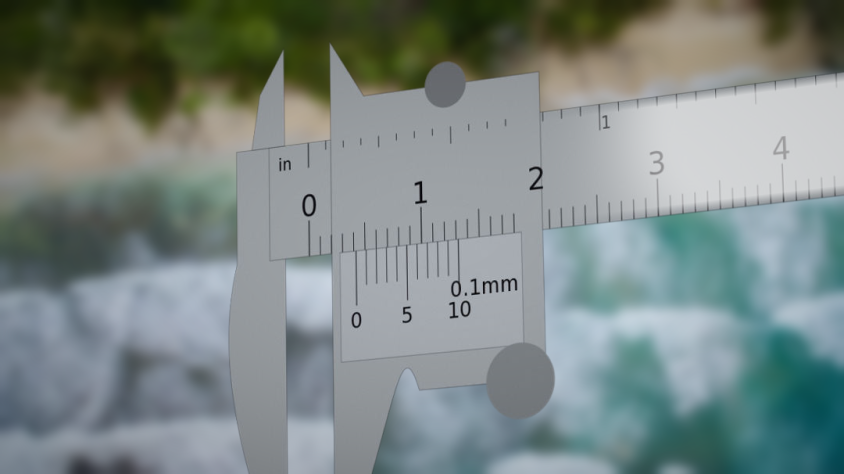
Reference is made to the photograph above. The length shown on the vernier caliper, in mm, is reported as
4.2 mm
